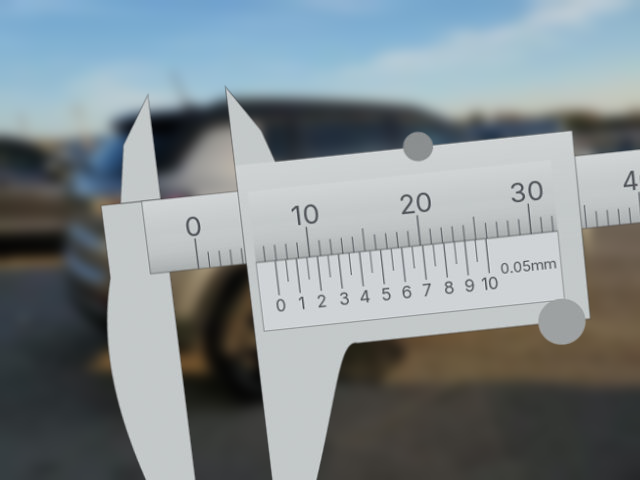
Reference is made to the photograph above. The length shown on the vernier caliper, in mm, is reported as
6.9 mm
